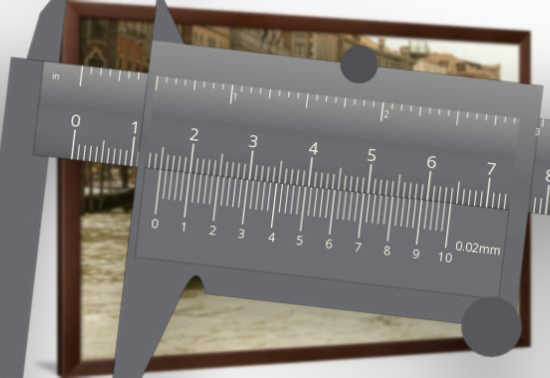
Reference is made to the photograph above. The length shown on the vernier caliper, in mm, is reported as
15.0 mm
